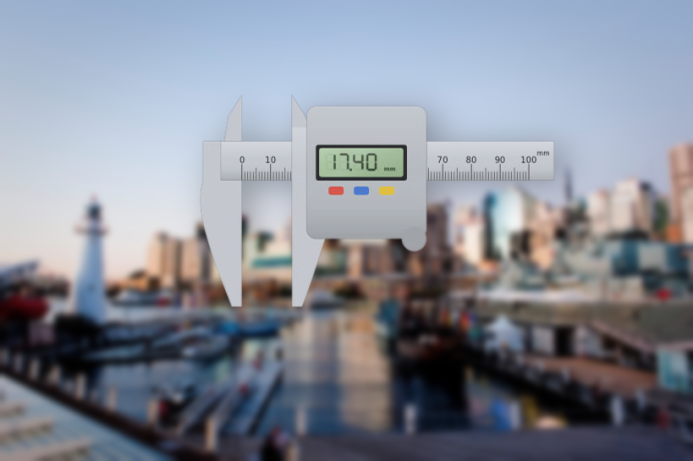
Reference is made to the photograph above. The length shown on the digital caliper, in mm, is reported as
17.40 mm
